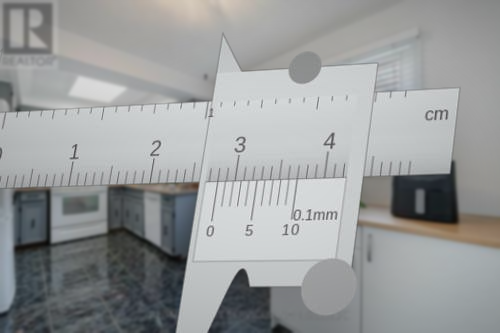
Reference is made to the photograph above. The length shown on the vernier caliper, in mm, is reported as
28.0 mm
